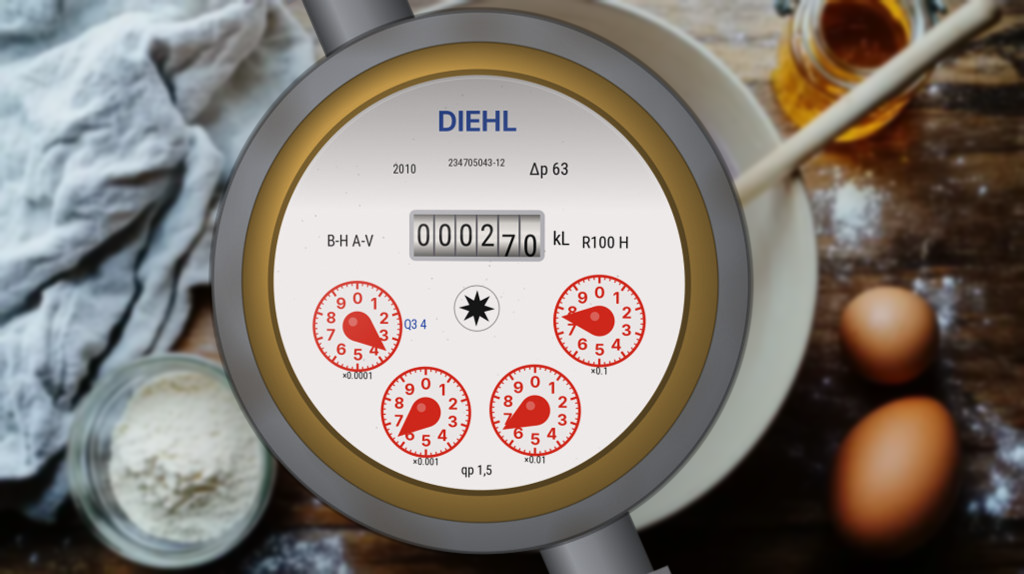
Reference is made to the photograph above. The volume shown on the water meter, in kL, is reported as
269.7663 kL
